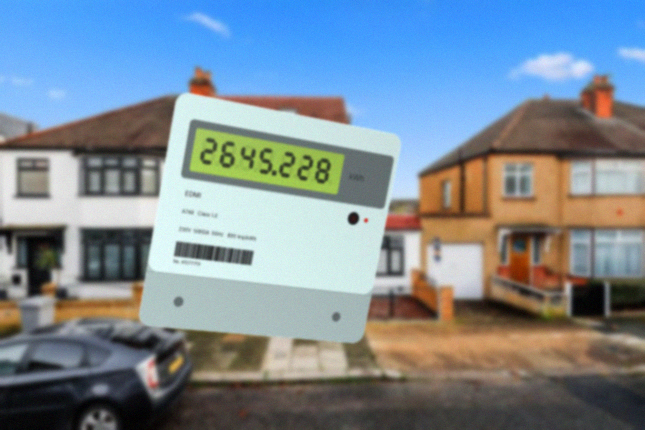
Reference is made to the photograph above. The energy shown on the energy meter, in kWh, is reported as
2645.228 kWh
